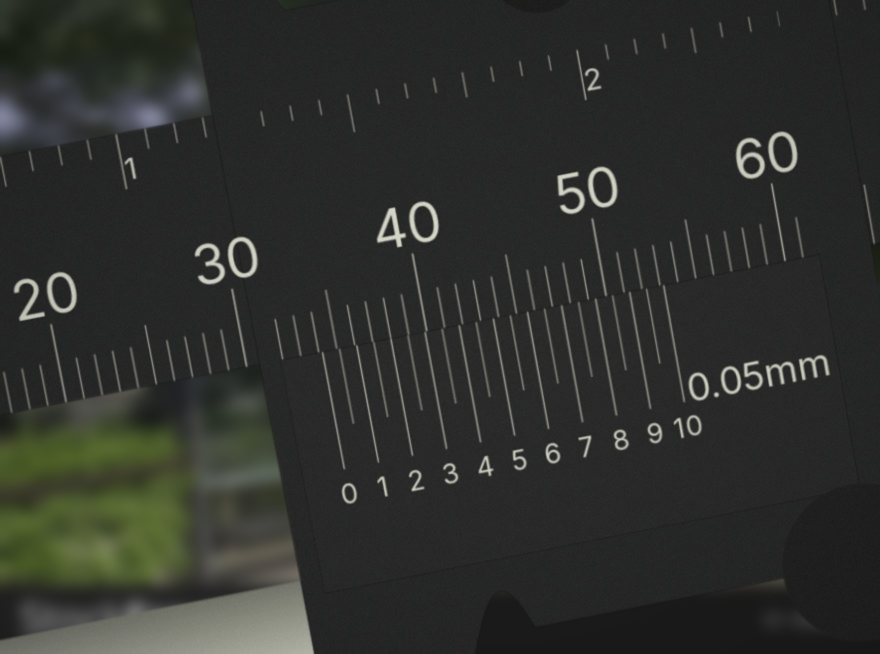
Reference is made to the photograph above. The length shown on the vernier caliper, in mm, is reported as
34.2 mm
